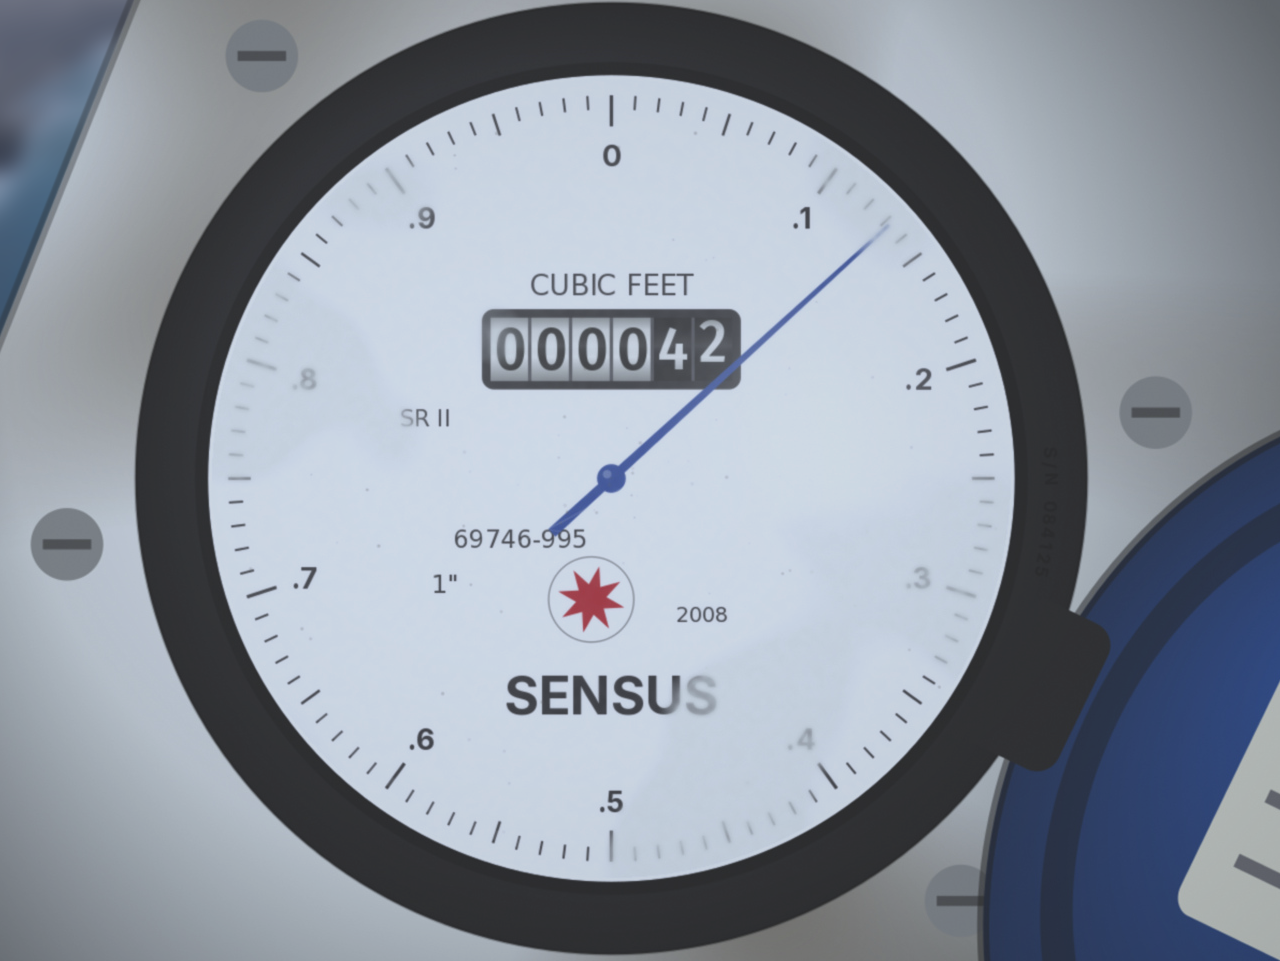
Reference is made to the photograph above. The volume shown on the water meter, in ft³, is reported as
42.13 ft³
